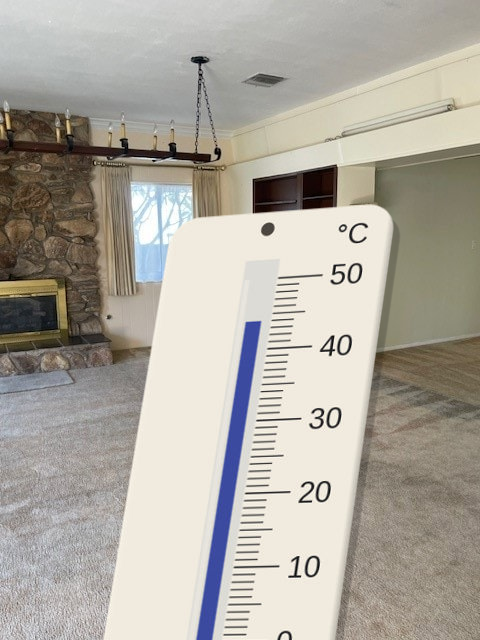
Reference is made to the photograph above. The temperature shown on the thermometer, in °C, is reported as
44 °C
